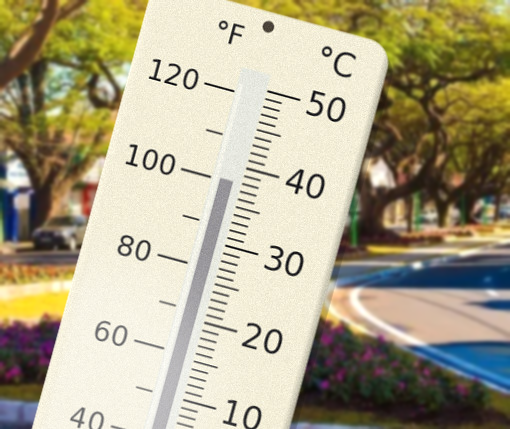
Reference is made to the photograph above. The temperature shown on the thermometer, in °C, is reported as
38 °C
